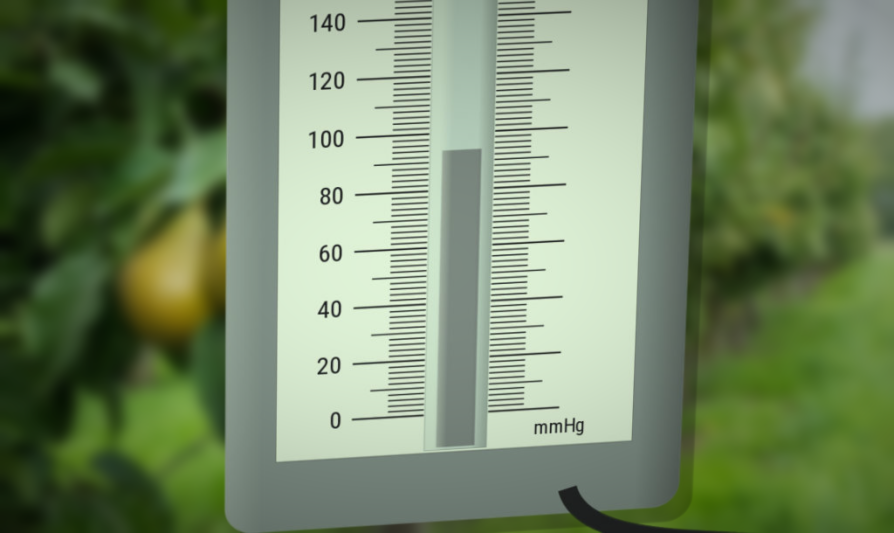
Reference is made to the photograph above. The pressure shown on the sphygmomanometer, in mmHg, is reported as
94 mmHg
